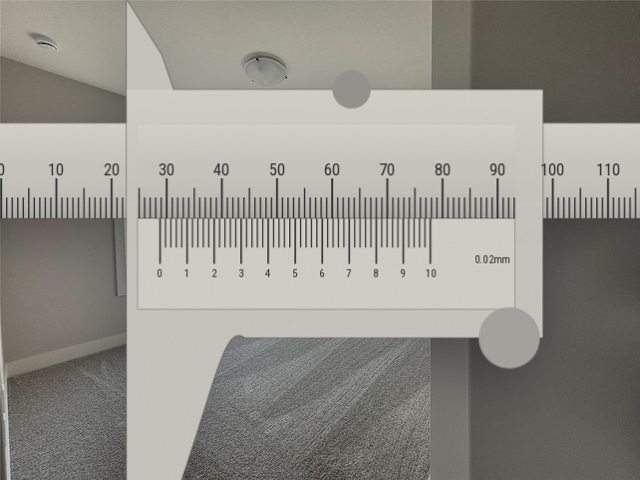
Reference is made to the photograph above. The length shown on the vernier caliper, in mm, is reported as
28.8 mm
